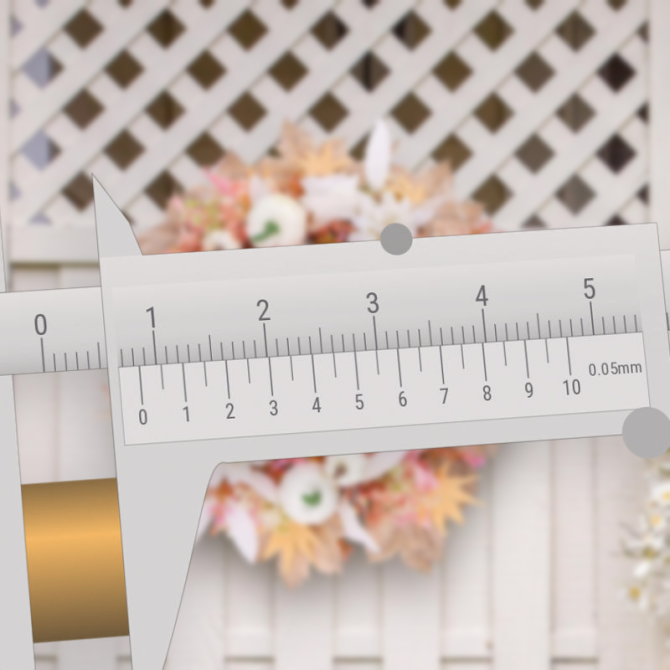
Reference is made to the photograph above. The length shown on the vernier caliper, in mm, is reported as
8.5 mm
